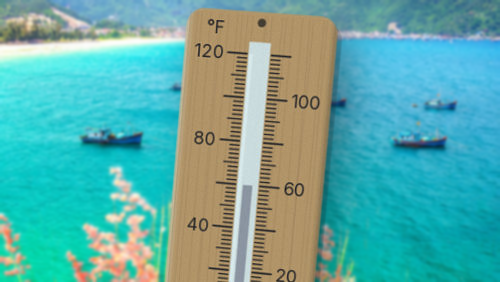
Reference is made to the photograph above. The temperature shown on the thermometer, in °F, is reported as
60 °F
